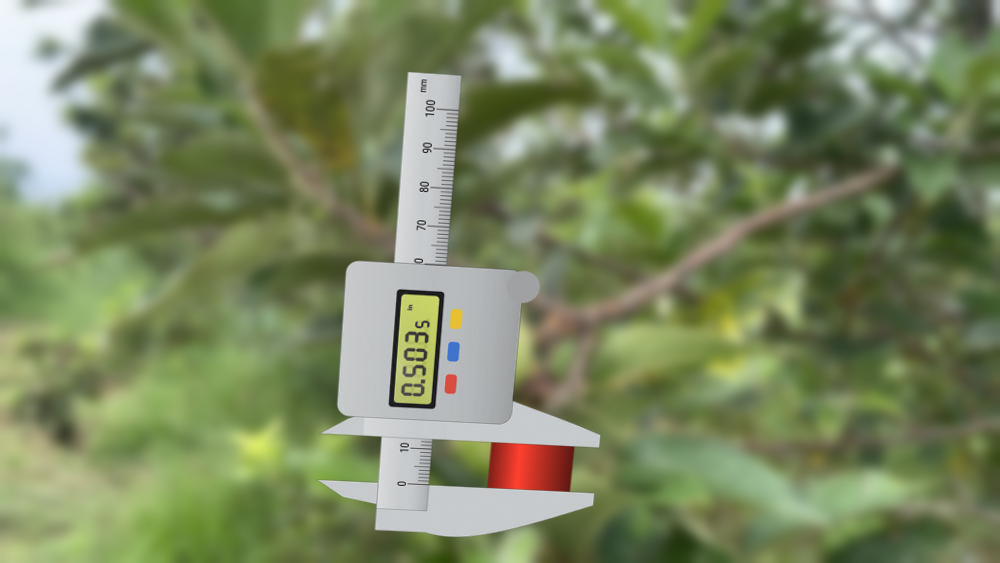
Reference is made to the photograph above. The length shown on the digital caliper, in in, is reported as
0.5035 in
